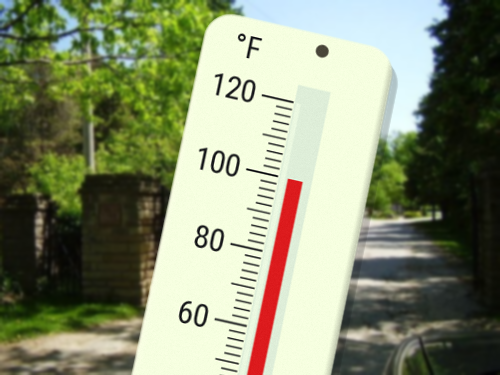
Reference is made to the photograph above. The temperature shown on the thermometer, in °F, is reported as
100 °F
